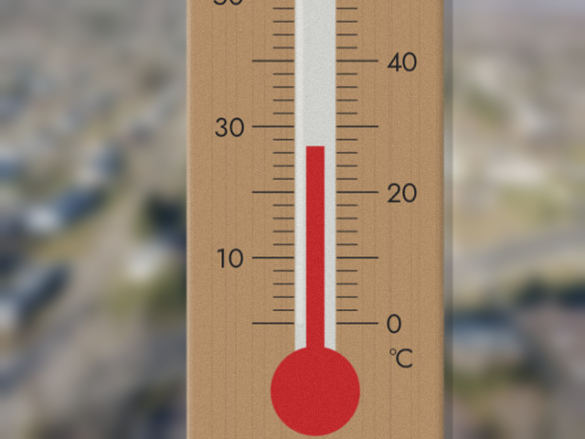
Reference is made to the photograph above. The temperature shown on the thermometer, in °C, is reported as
27 °C
